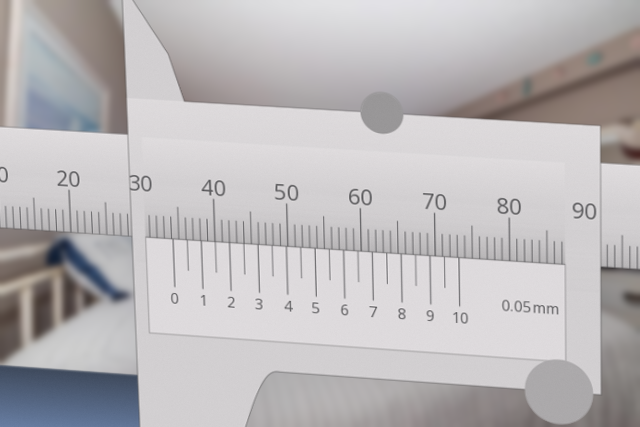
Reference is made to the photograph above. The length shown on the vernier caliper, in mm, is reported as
34.2 mm
